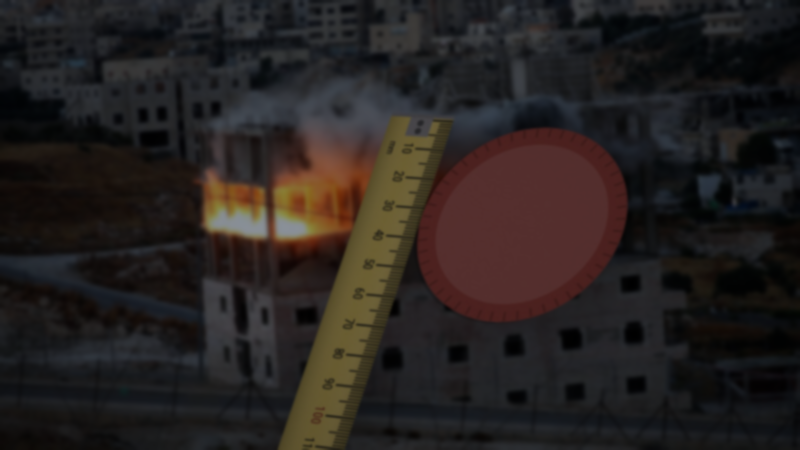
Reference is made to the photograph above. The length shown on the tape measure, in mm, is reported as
65 mm
